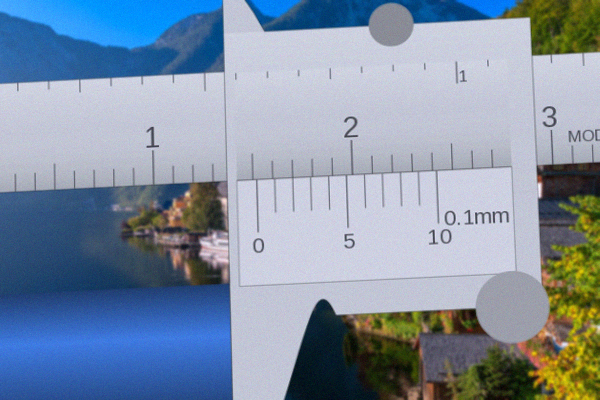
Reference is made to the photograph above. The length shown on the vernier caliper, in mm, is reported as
15.2 mm
